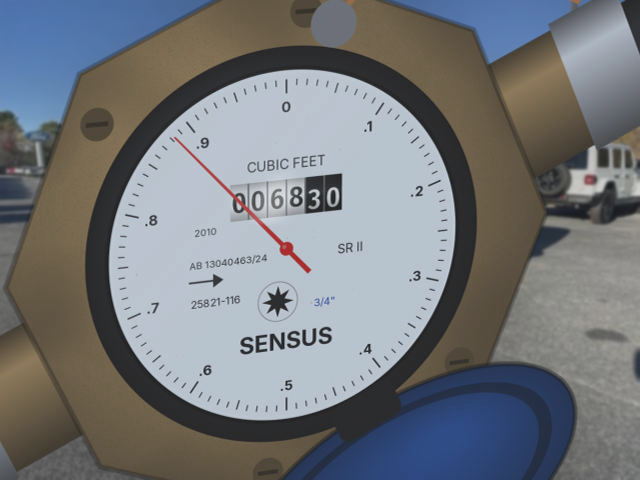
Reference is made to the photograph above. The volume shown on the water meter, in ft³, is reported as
6829.88 ft³
